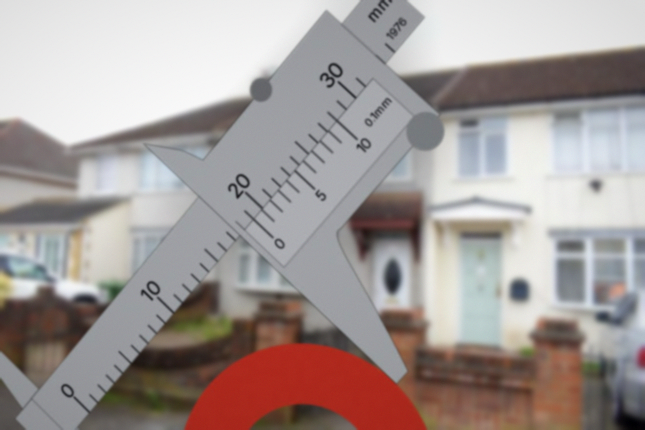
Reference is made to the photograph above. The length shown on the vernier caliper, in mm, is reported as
19.0 mm
